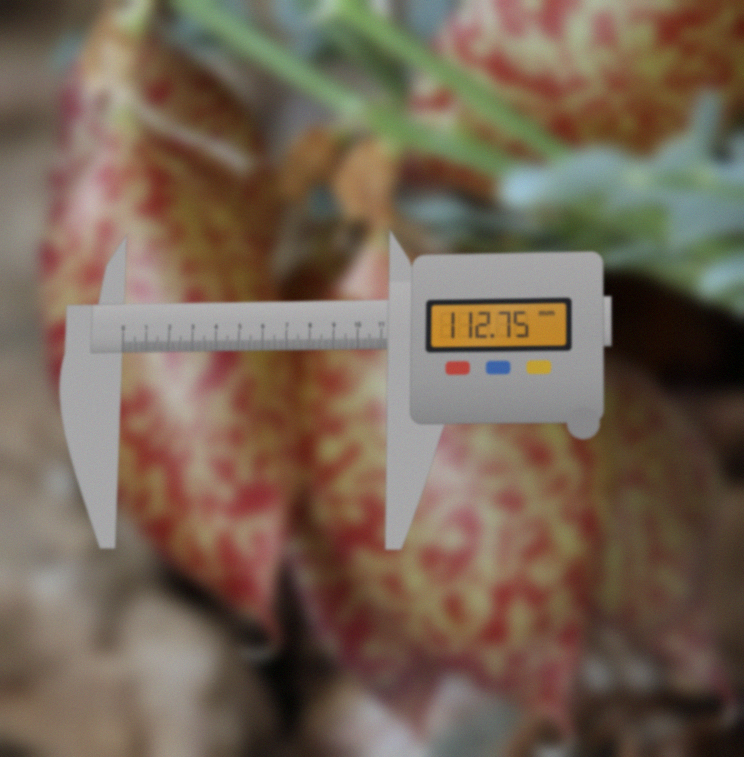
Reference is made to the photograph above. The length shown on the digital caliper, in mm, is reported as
112.75 mm
